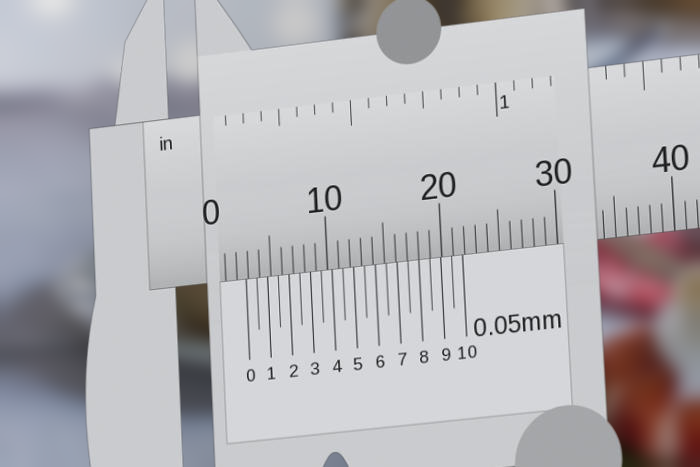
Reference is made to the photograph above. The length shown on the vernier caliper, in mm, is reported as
2.8 mm
